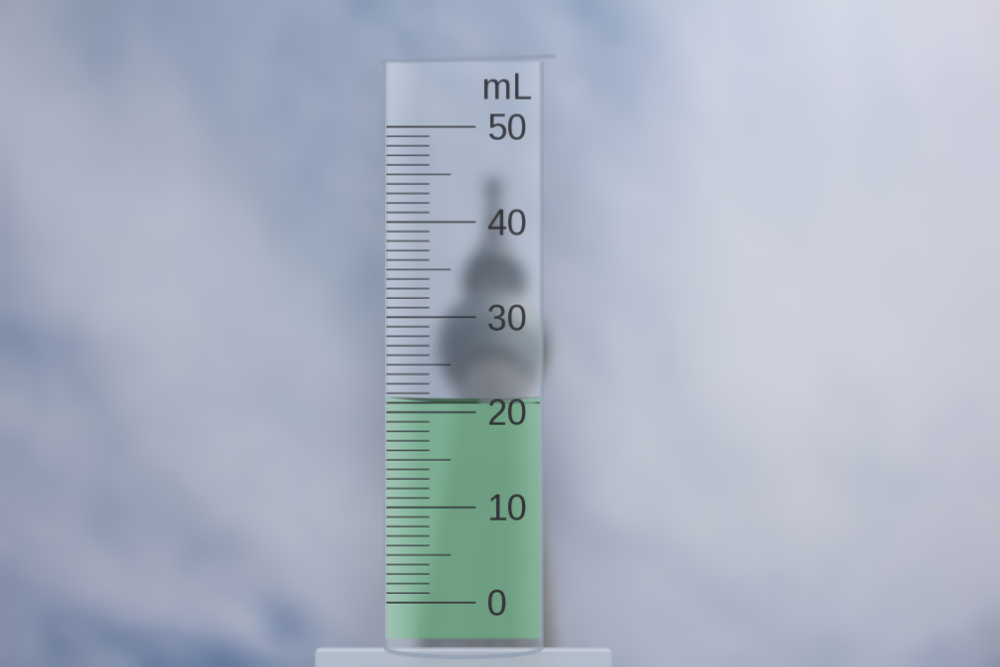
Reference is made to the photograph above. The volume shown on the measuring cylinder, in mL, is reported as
21 mL
